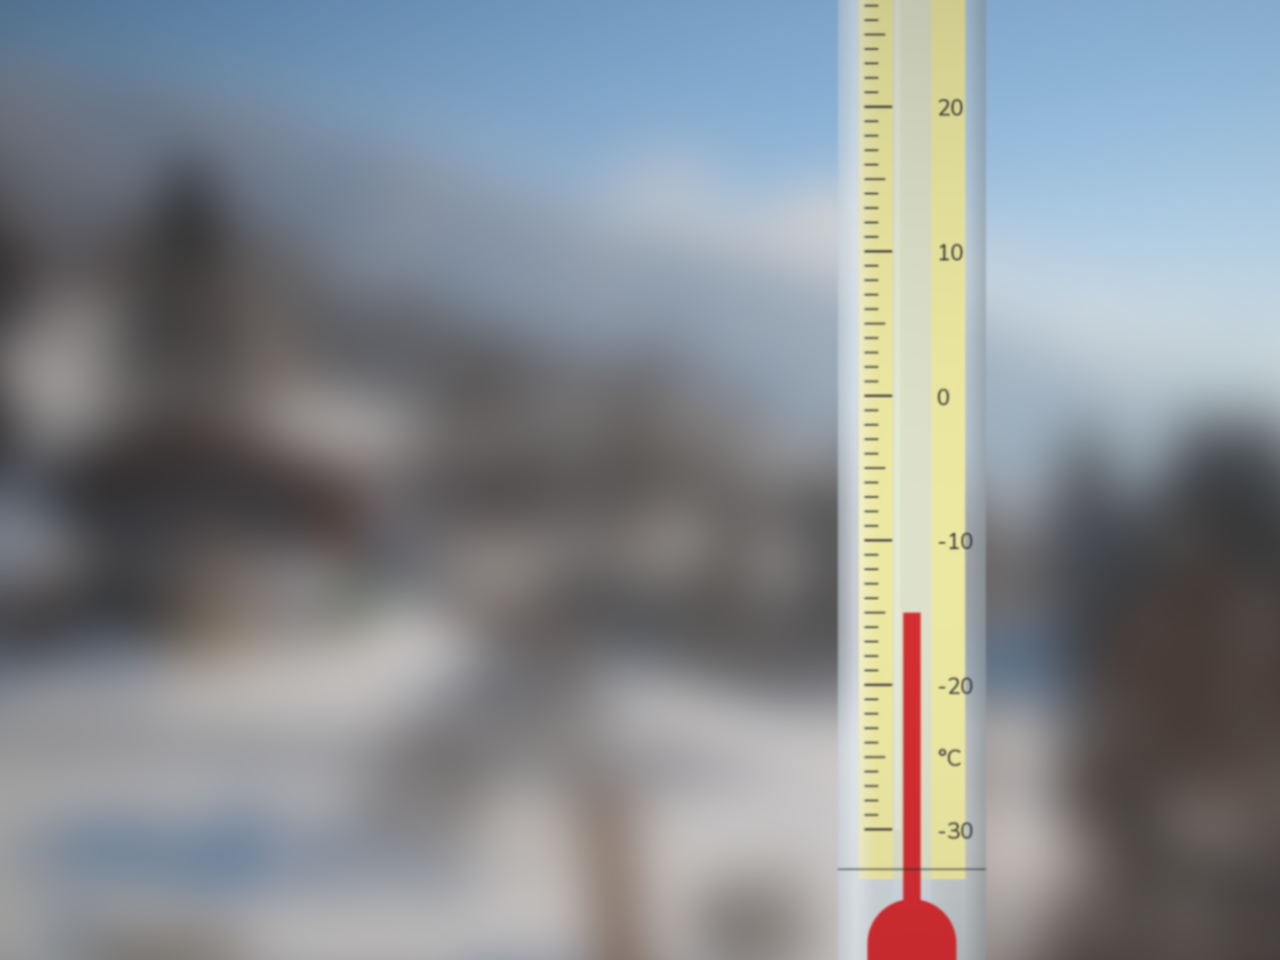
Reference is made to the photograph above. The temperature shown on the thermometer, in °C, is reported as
-15 °C
